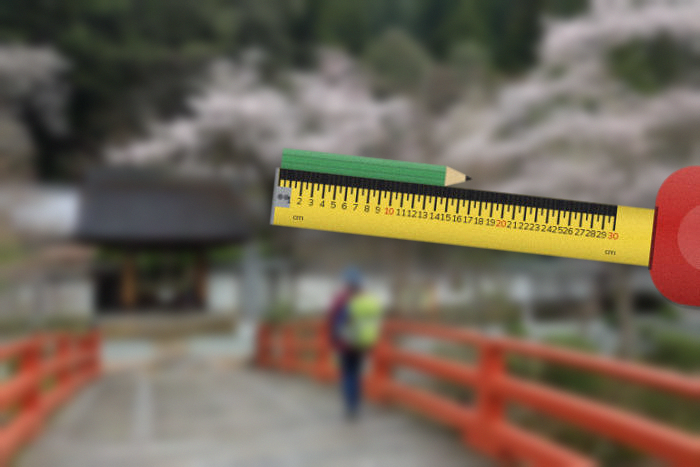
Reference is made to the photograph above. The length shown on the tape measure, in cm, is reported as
17 cm
